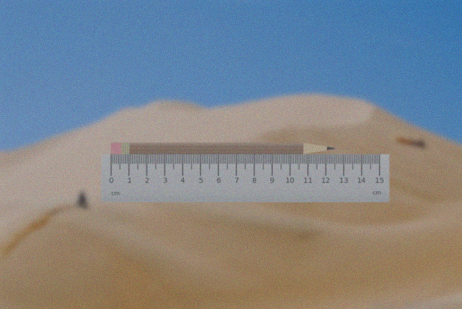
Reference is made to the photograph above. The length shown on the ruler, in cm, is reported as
12.5 cm
